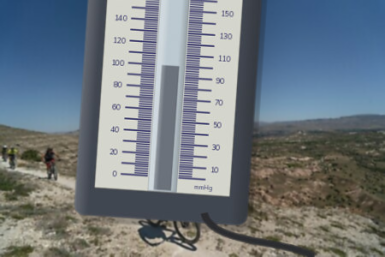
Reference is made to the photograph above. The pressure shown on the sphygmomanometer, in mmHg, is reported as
100 mmHg
